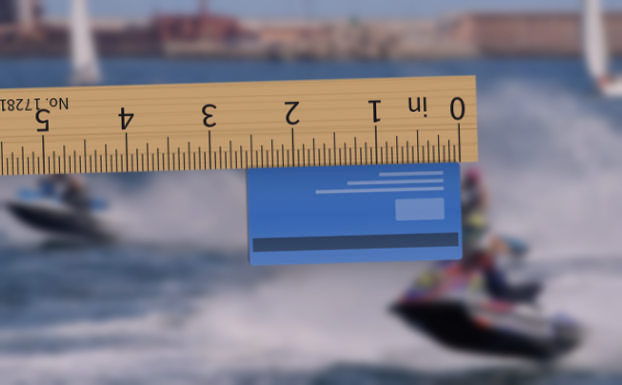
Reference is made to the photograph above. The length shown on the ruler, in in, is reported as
2.5625 in
